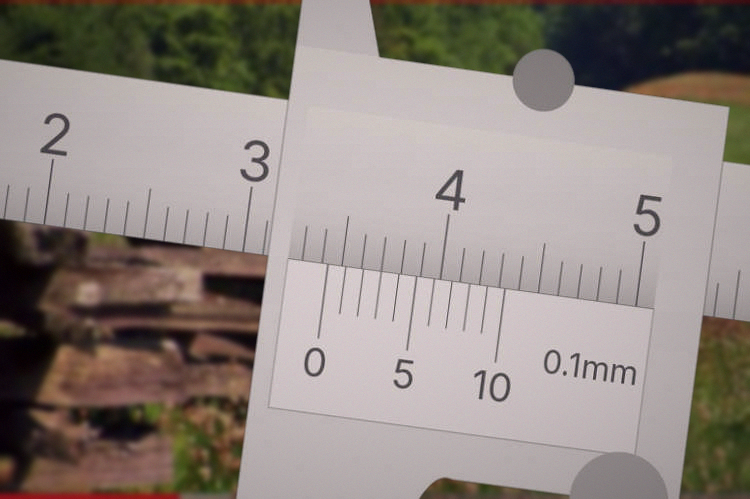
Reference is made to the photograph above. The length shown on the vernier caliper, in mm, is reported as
34.3 mm
